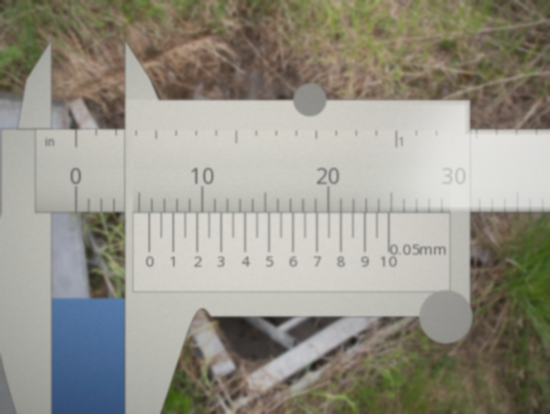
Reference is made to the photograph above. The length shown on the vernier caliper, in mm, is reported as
5.8 mm
